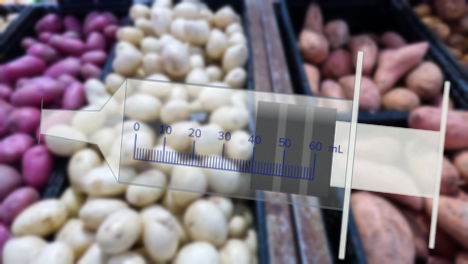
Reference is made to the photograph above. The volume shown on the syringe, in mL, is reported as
40 mL
